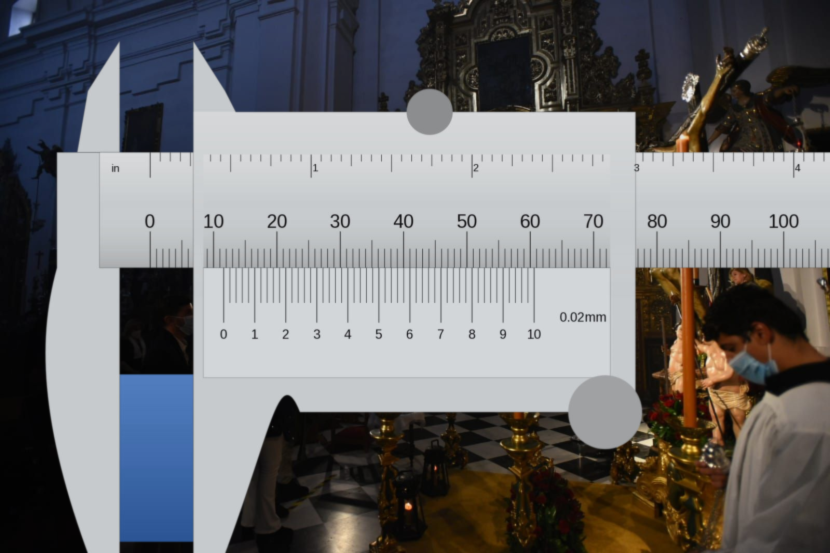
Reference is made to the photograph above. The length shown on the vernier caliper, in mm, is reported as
11.6 mm
